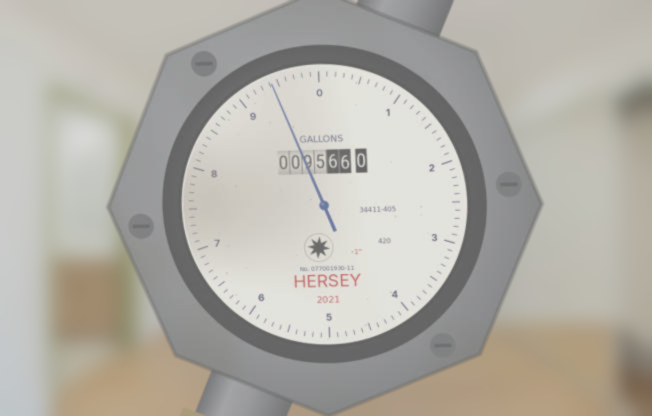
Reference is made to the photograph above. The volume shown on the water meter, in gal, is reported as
95659.4 gal
